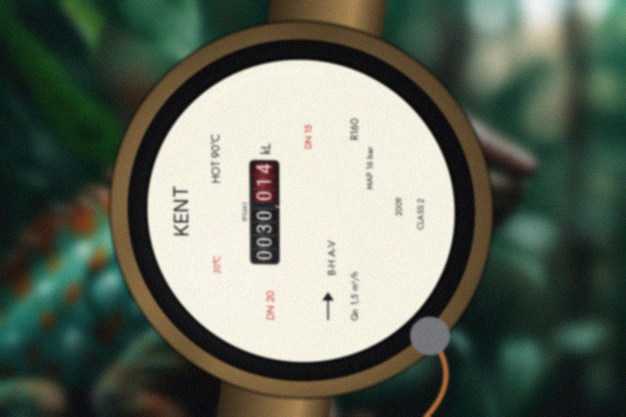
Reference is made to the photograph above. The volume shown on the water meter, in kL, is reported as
30.014 kL
